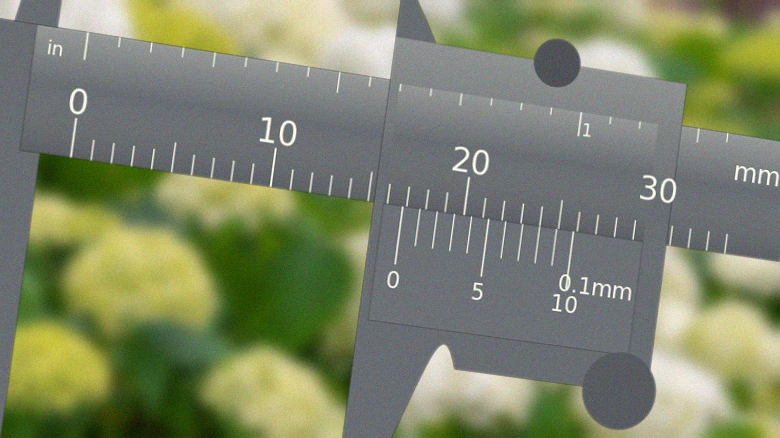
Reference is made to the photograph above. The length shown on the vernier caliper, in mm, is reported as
16.8 mm
